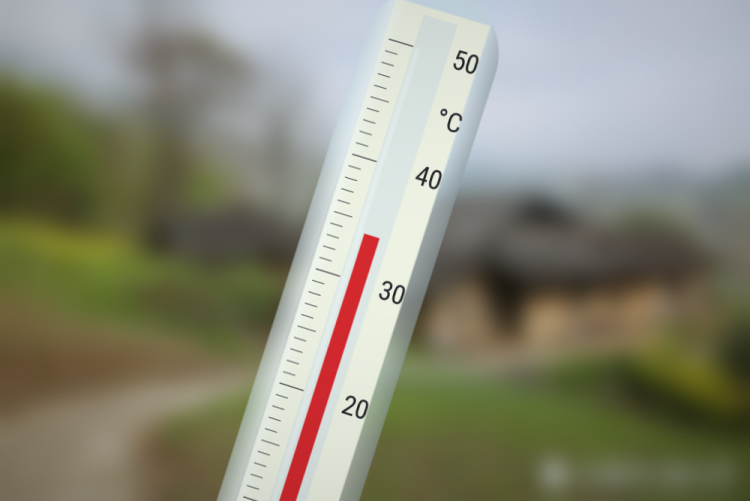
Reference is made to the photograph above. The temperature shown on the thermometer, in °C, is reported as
34 °C
